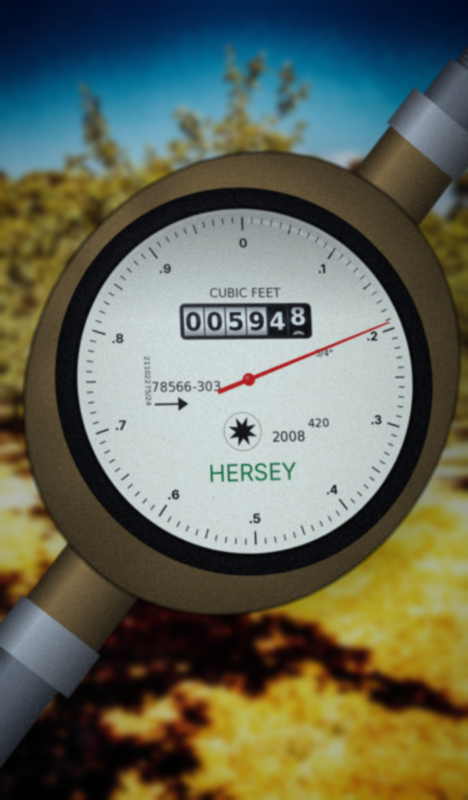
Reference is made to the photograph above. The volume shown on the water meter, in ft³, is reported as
5948.19 ft³
